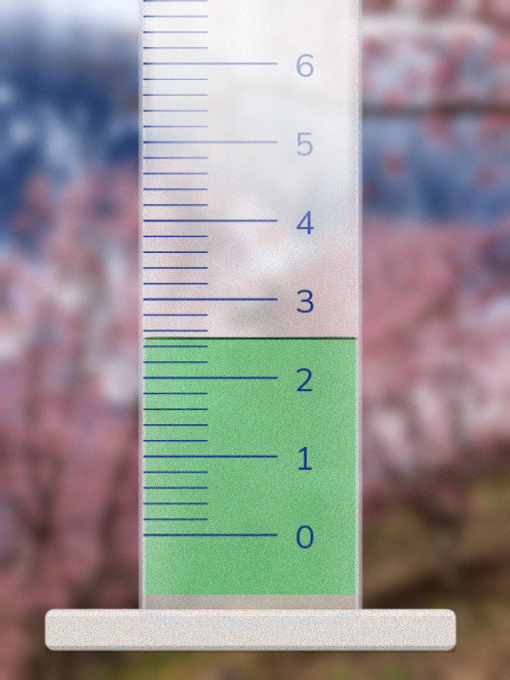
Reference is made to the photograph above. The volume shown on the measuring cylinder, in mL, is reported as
2.5 mL
